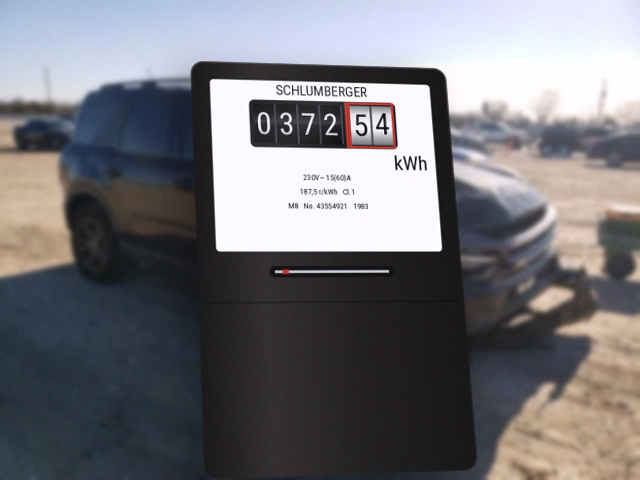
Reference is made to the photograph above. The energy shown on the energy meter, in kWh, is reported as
372.54 kWh
